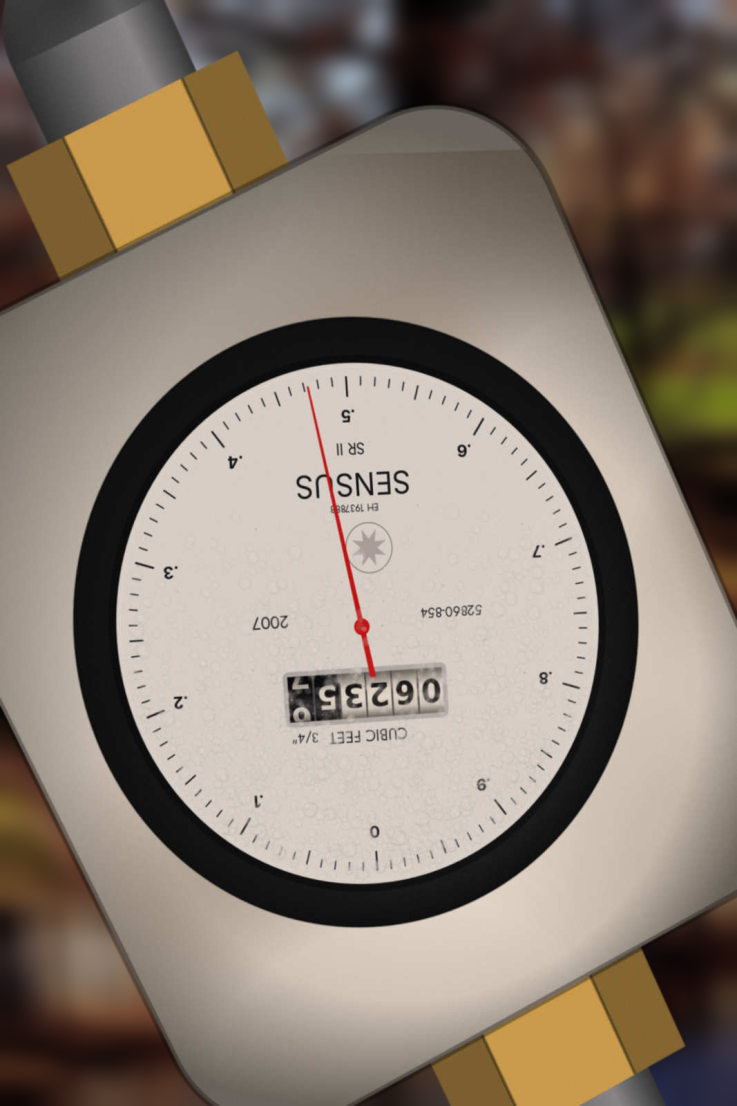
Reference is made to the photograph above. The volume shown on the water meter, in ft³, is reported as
62356.47 ft³
